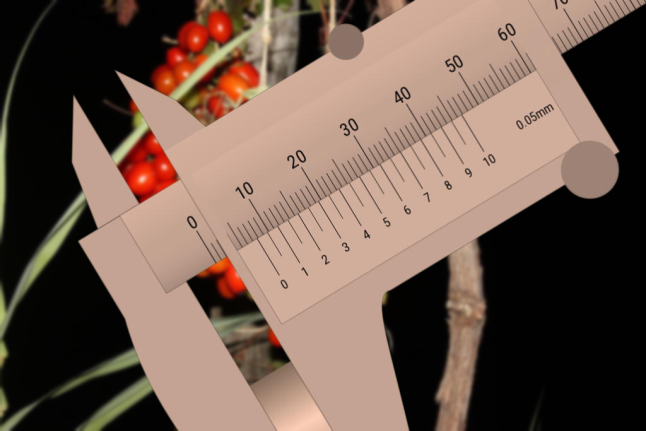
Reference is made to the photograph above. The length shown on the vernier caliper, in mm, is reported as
7.8 mm
